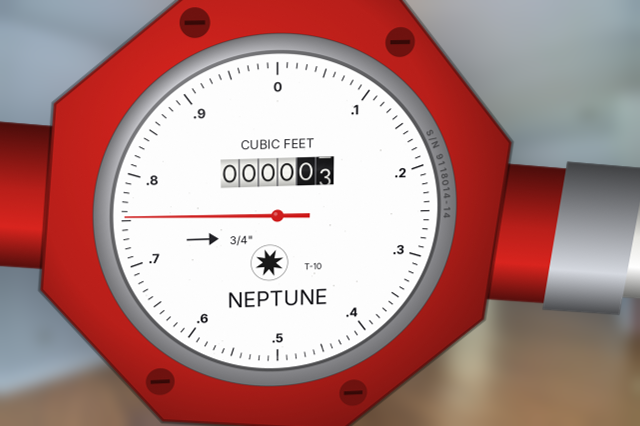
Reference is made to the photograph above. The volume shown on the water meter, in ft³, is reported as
2.75 ft³
